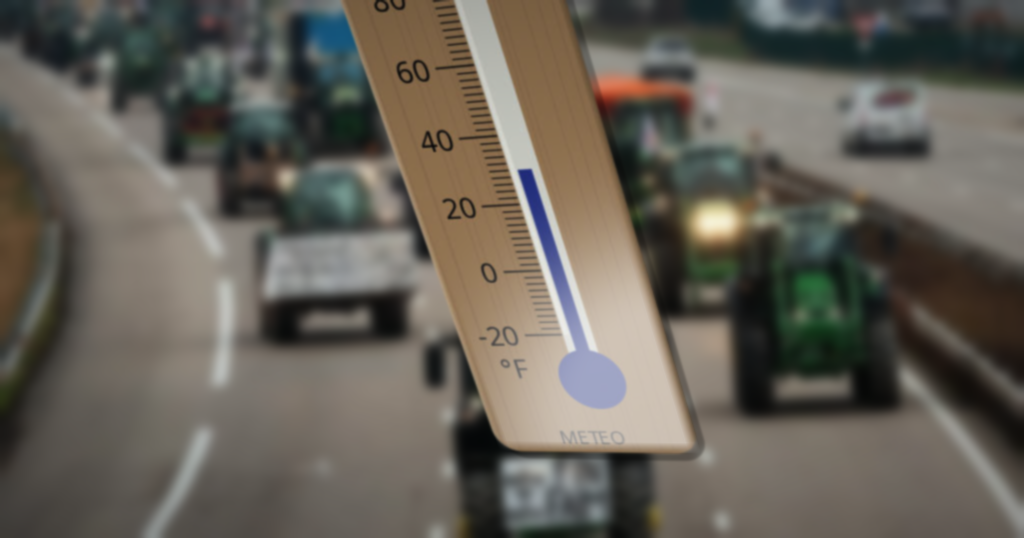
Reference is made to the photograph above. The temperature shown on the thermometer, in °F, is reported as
30 °F
